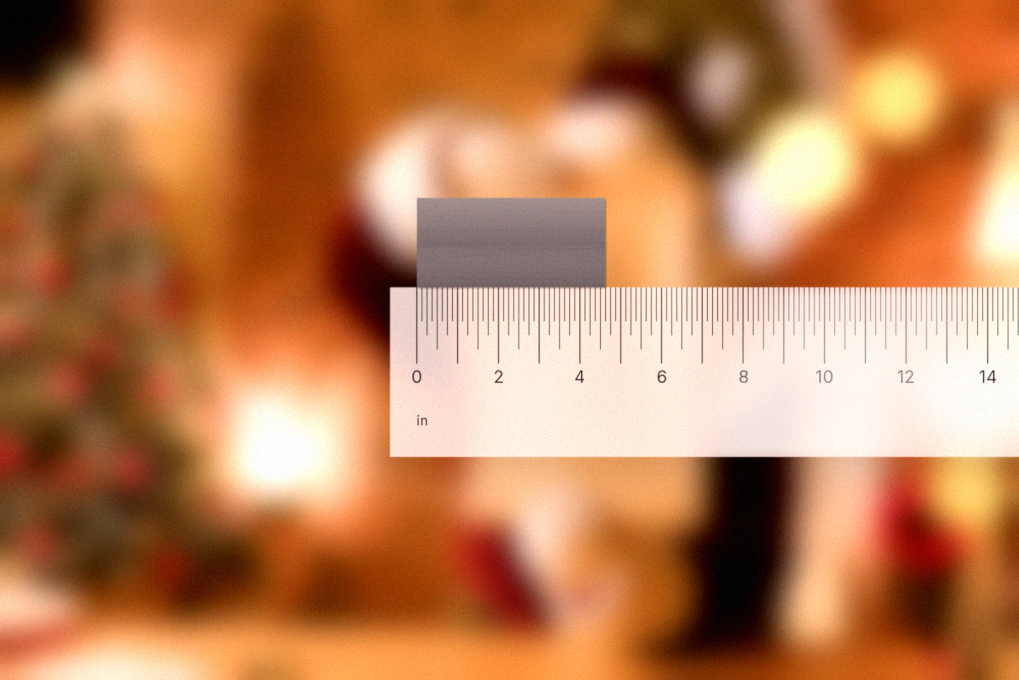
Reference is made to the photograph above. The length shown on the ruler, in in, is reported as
4.625 in
